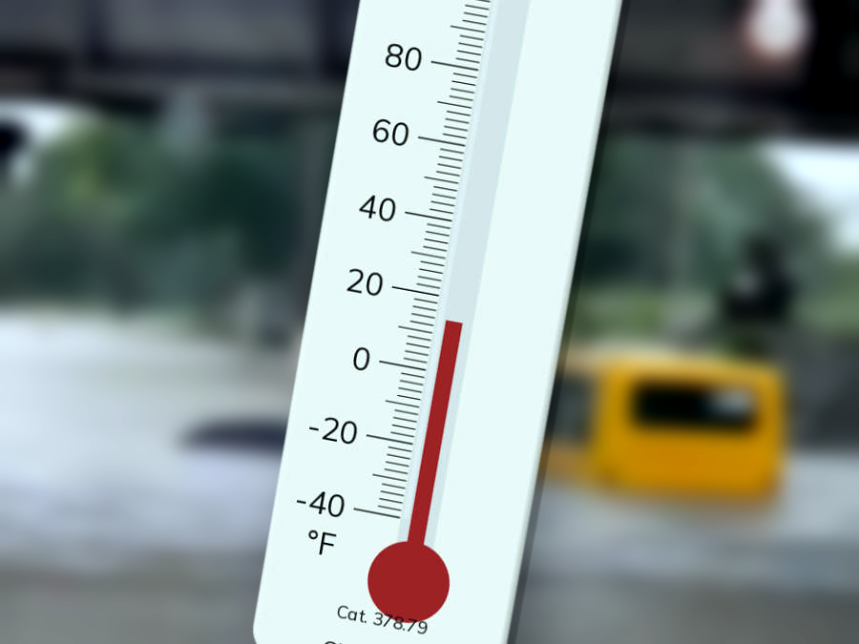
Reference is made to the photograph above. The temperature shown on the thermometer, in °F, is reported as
14 °F
